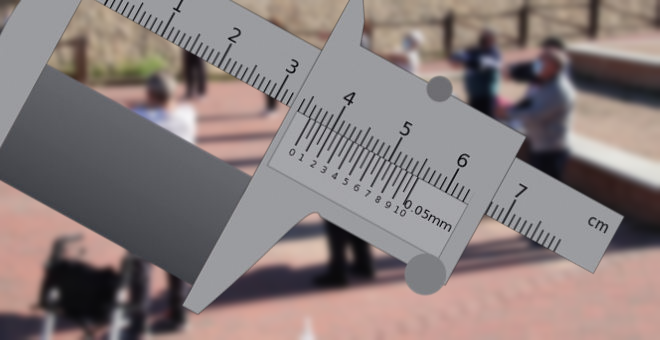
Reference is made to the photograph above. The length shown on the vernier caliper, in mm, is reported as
36.2 mm
